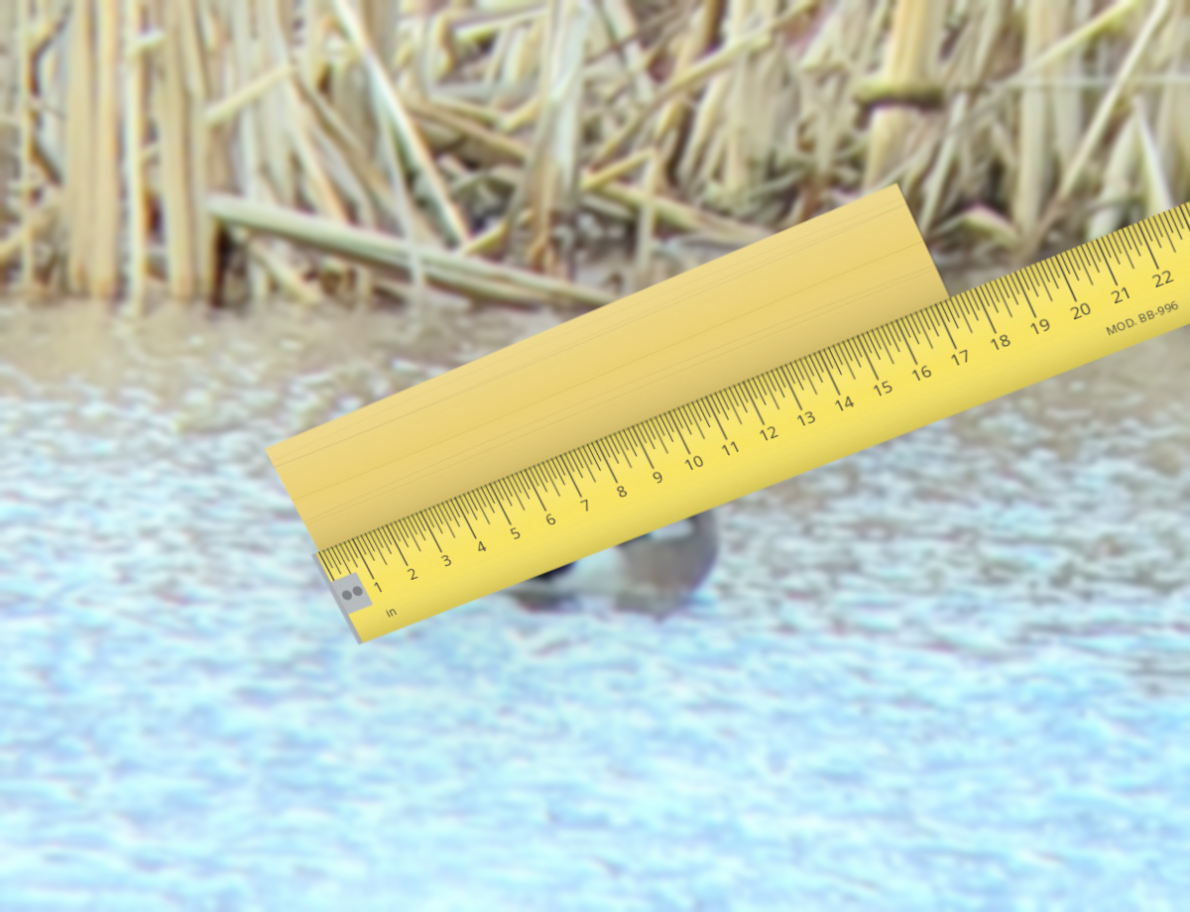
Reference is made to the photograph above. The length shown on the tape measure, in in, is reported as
17.375 in
